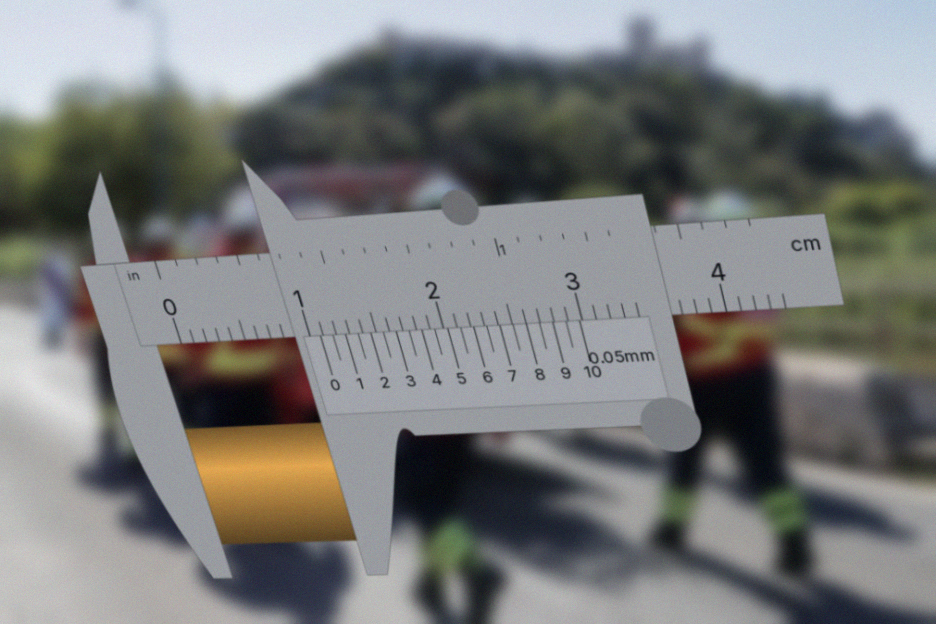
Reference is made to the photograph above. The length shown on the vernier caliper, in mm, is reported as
10.8 mm
